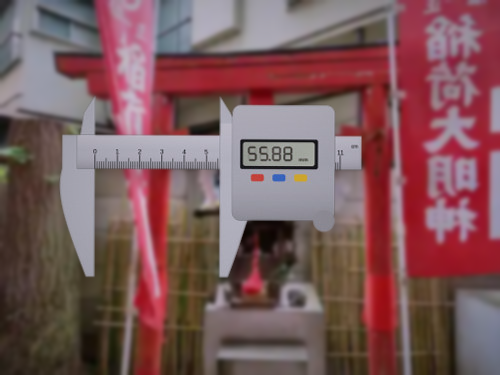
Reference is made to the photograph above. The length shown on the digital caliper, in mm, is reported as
55.88 mm
